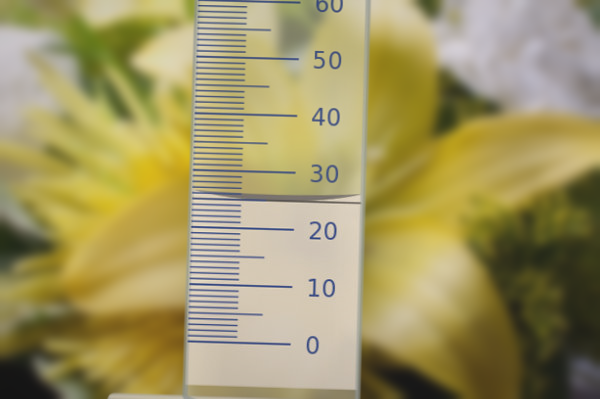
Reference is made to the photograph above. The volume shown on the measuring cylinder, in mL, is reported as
25 mL
